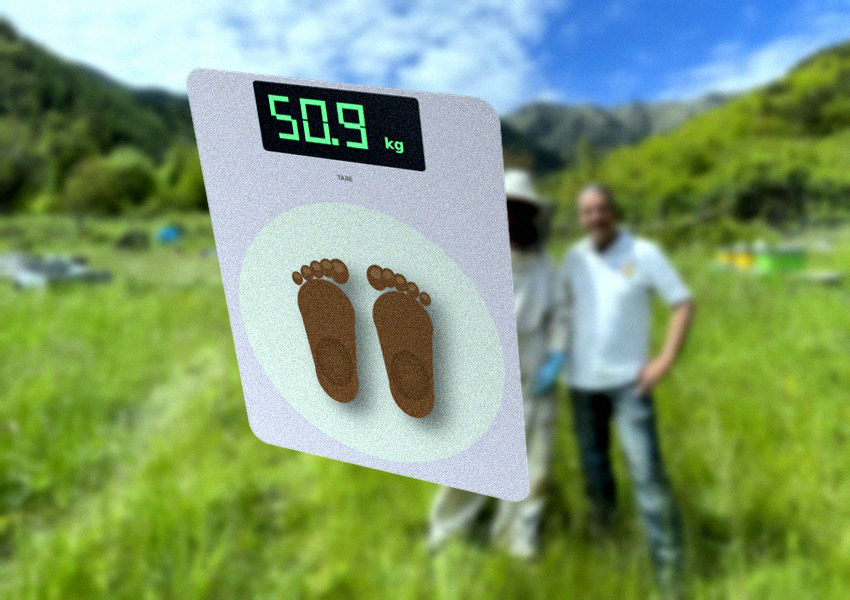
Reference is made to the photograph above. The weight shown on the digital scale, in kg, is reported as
50.9 kg
